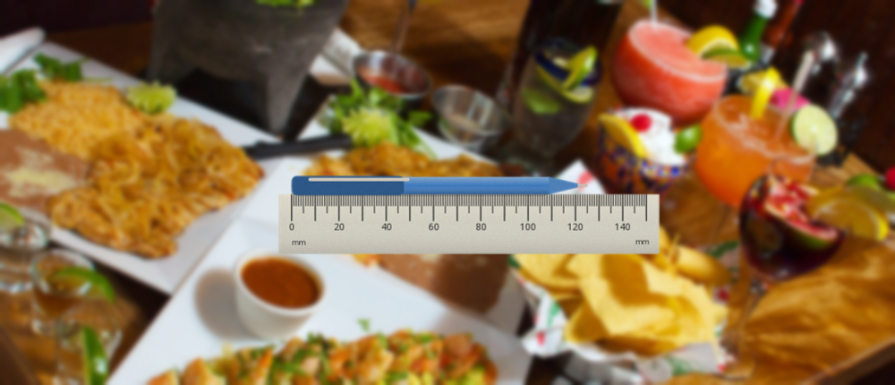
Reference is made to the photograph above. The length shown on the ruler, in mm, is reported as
125 mm
